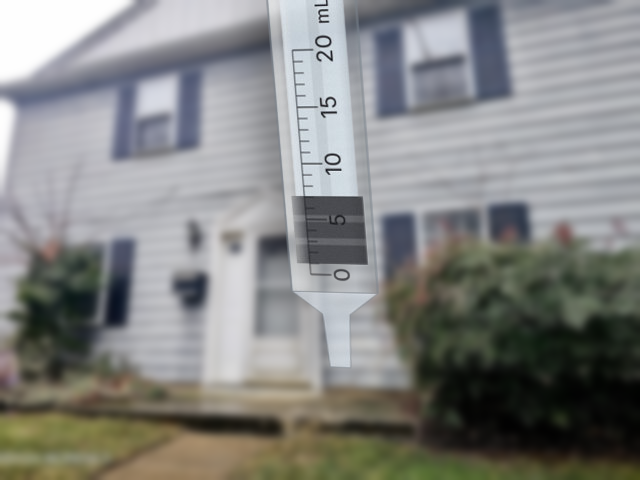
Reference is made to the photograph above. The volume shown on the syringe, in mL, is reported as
1 mL
